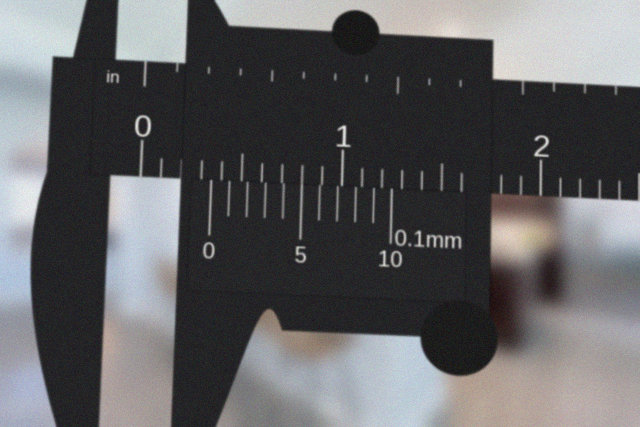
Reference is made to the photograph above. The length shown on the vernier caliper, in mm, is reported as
3.5 mm
